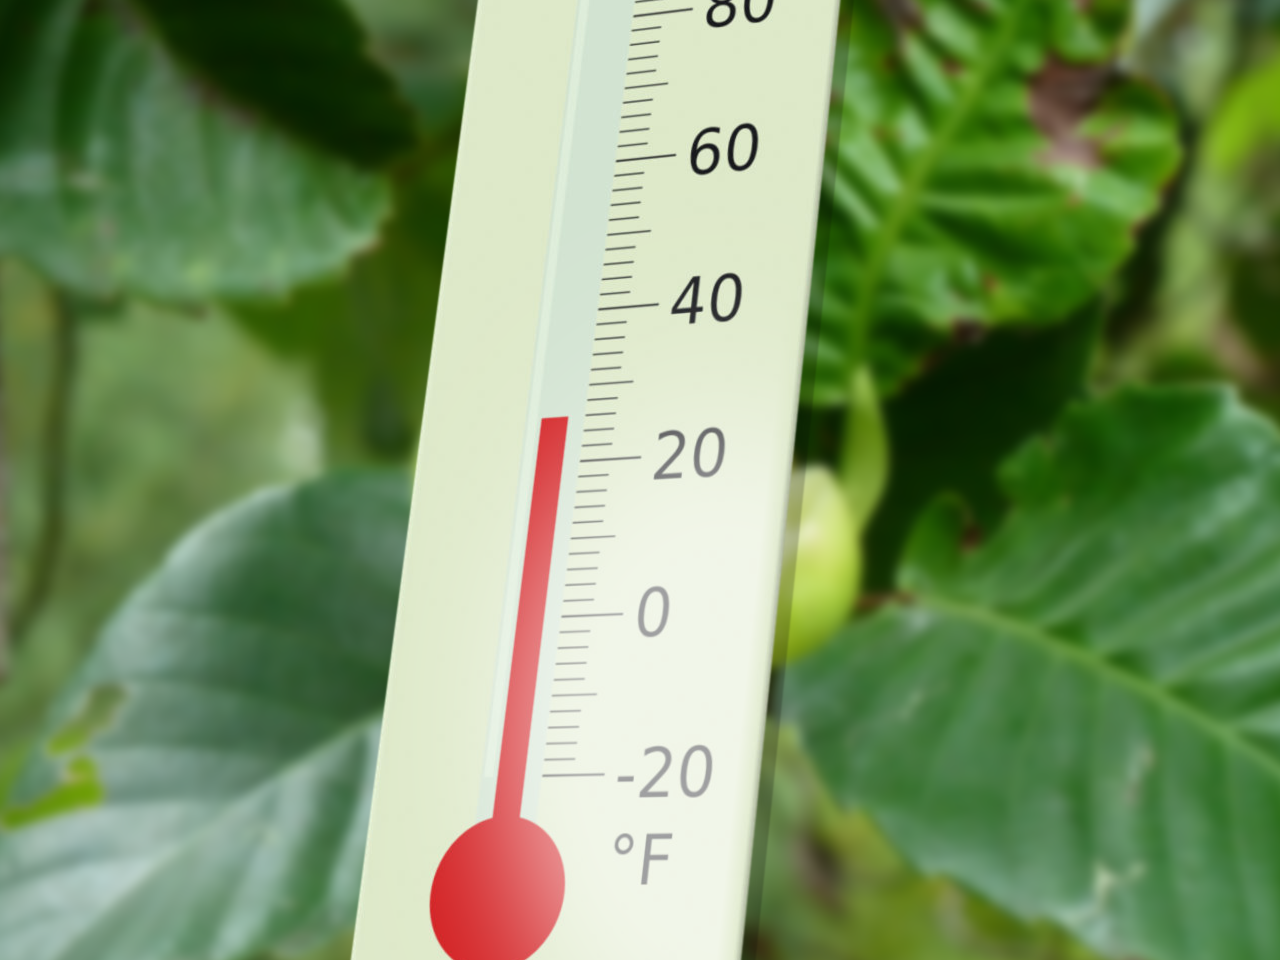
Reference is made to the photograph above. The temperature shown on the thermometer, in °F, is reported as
26 °F
